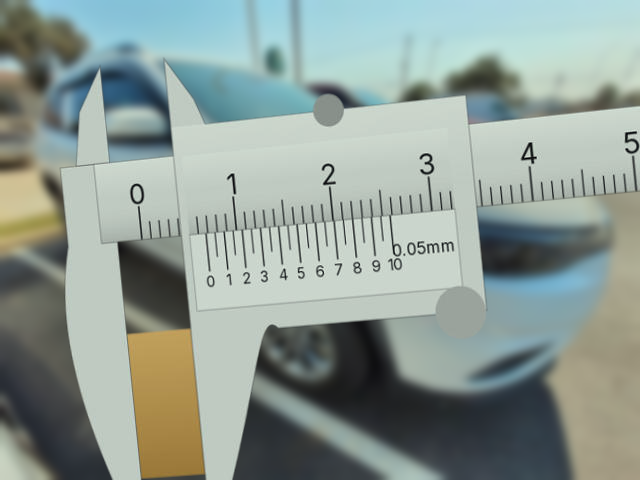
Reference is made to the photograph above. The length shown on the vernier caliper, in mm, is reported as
6.8 mm
